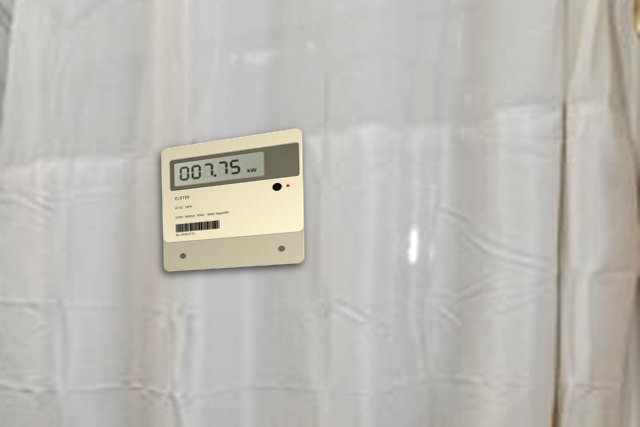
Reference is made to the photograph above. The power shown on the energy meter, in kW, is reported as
7.75 kW
